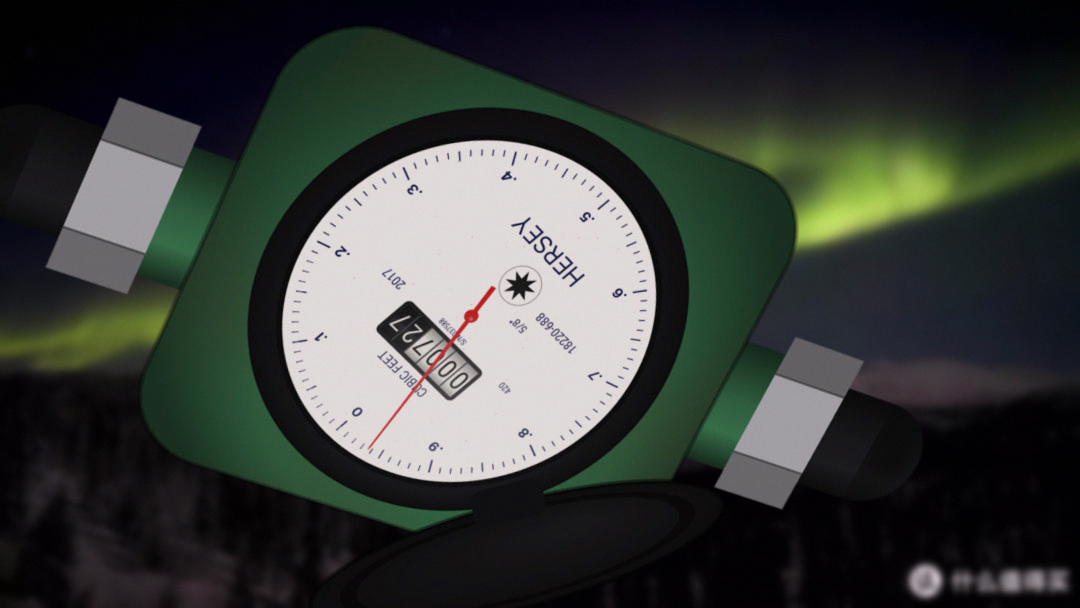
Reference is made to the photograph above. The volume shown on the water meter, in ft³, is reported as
726.96 ft³
